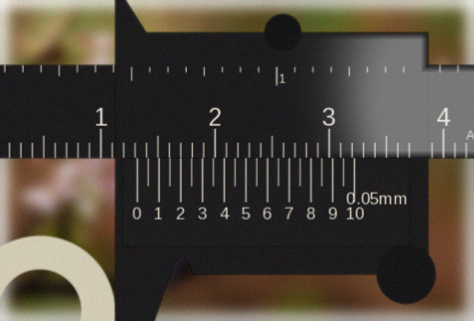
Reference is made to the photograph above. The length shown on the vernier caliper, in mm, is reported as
13.2 mm
